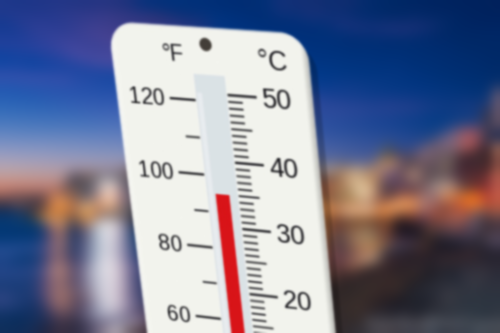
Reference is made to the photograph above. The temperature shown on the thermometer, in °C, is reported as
35 °C
